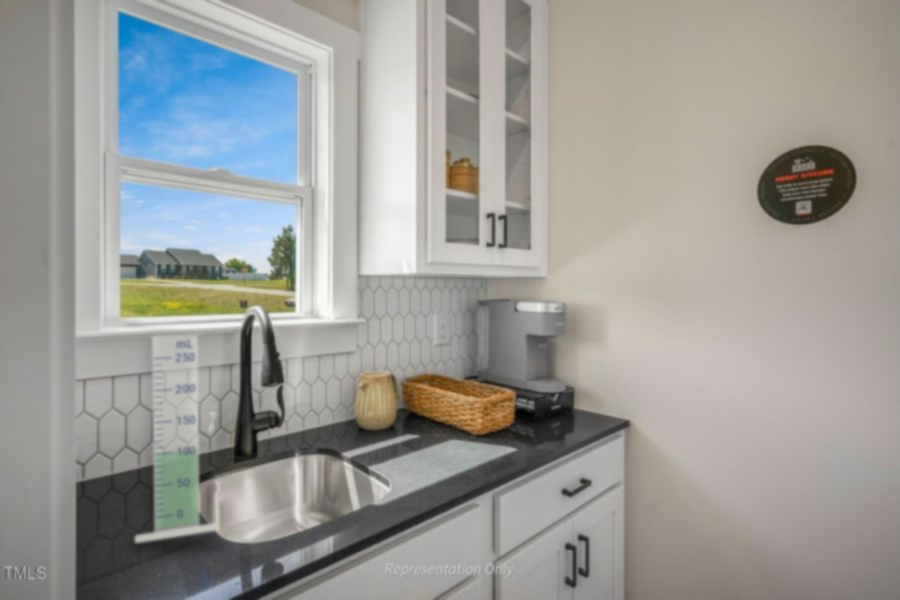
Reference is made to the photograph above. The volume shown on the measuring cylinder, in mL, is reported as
100 mL
